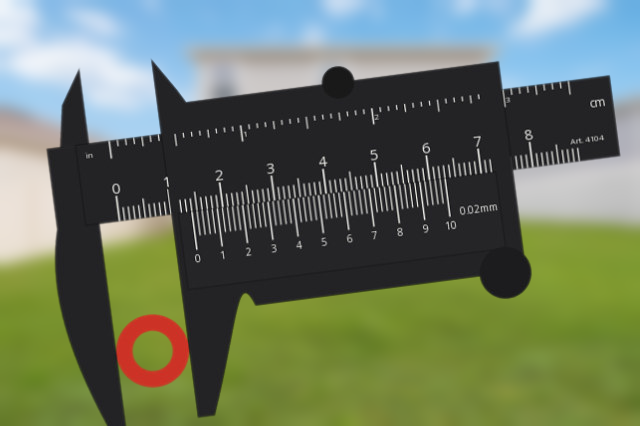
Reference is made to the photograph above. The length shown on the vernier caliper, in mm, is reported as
14.0 mm
